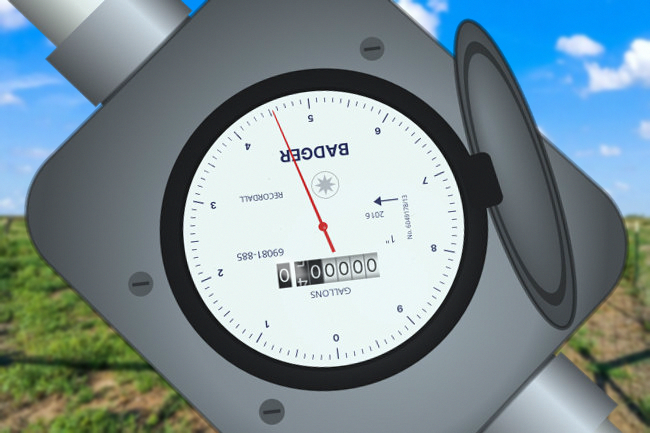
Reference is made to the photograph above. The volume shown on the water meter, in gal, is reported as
44.5 gal
